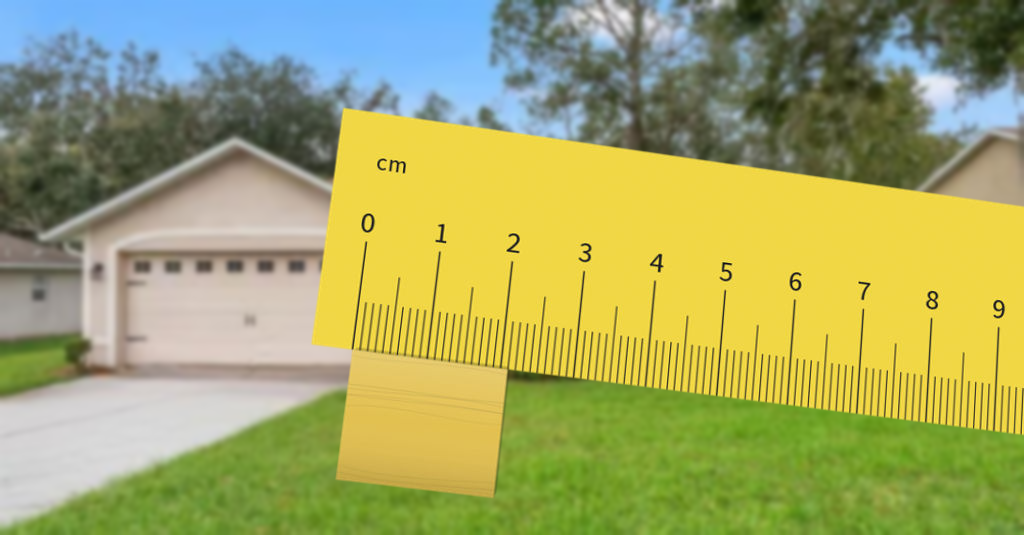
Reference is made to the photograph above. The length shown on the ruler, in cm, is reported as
2.1 cm
